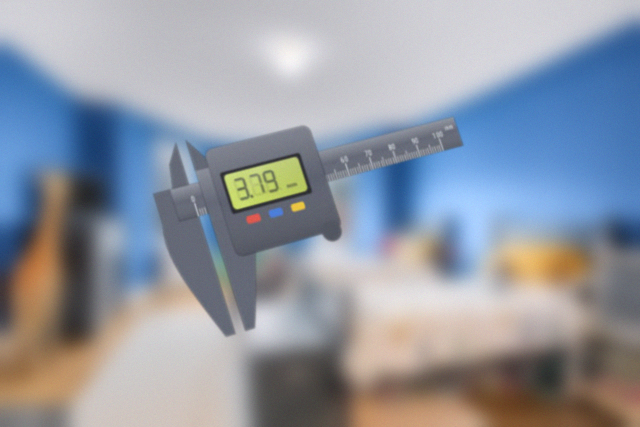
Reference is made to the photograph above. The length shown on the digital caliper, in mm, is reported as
3.79 mm
